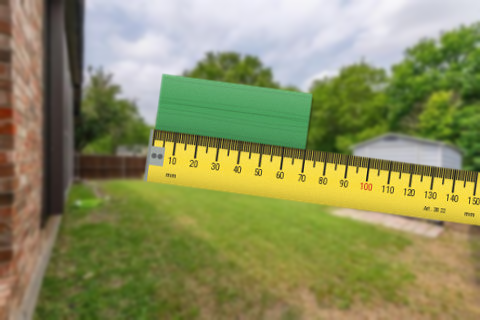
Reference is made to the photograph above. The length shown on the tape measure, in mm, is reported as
70 mm
